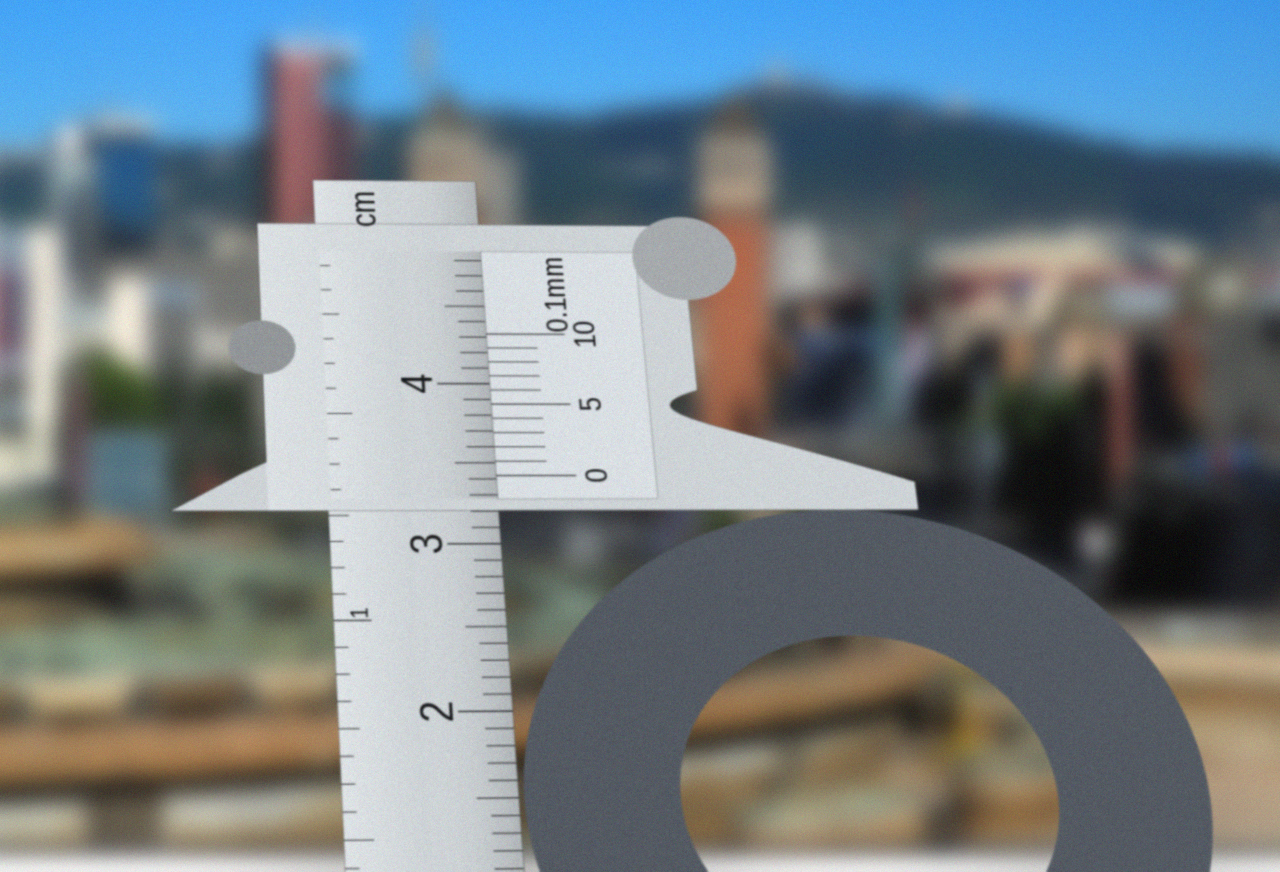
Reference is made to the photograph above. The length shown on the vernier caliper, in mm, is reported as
34.2 mm
